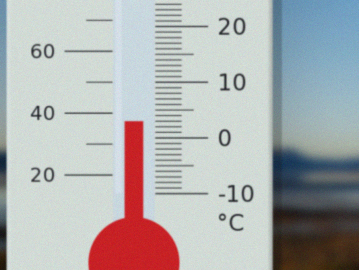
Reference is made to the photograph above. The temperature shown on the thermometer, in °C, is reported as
3 °C
